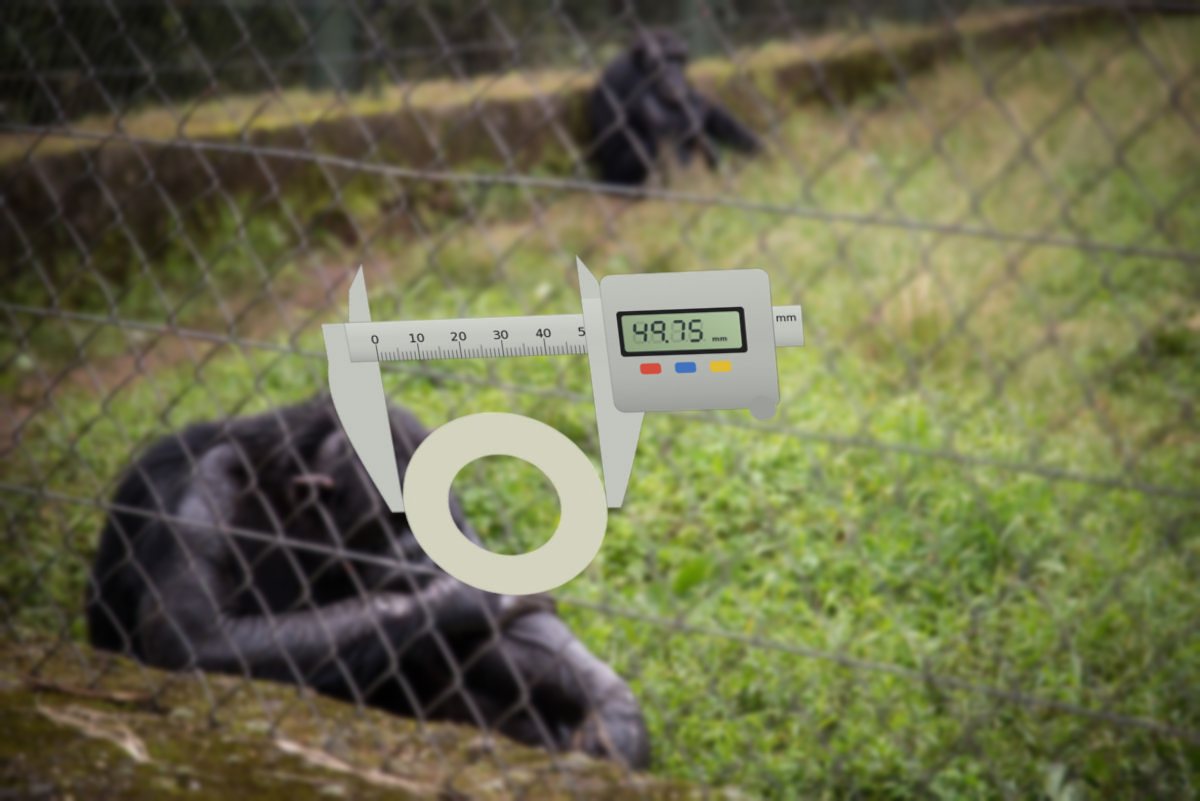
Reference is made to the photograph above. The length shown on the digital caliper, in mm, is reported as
49.75 mm
